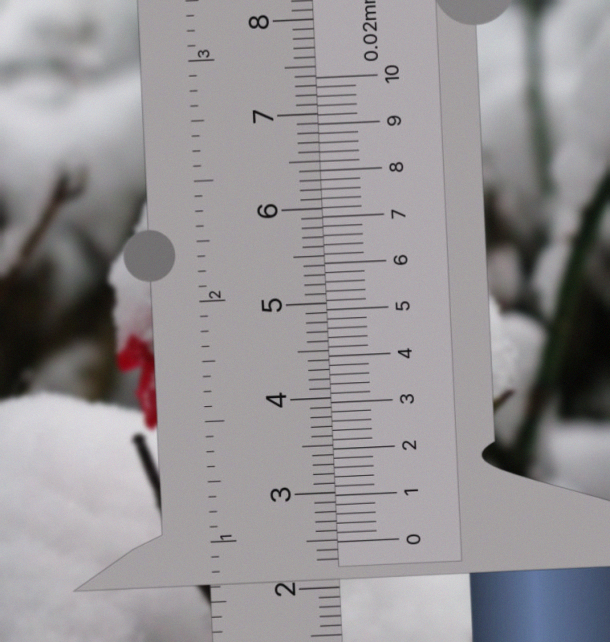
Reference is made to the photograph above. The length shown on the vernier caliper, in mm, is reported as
24.8 mm
